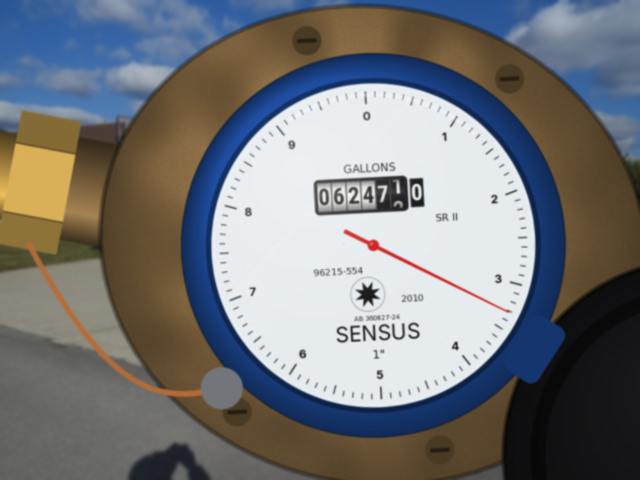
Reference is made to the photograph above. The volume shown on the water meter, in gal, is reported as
624713.3 gal
